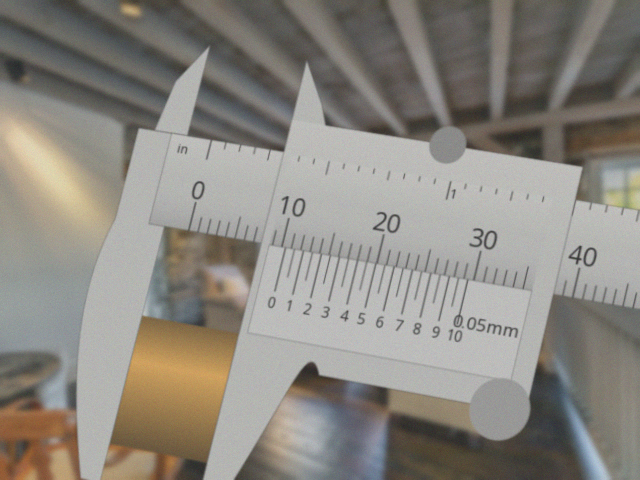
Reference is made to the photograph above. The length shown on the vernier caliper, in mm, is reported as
10.4 mm
